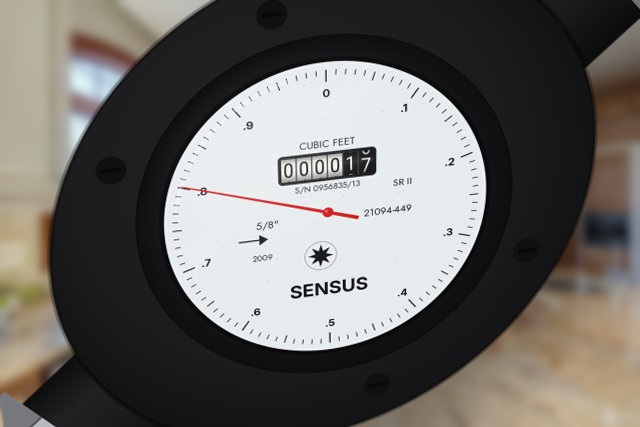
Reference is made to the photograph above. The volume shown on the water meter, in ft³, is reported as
16.80 ft³
